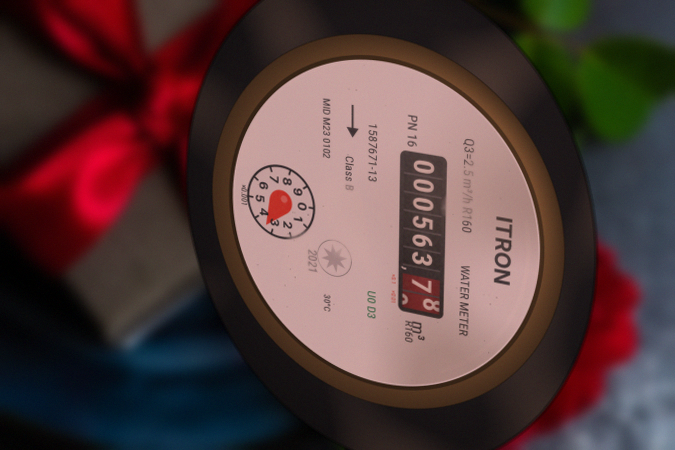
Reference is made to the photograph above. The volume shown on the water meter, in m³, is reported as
563.783 m³
